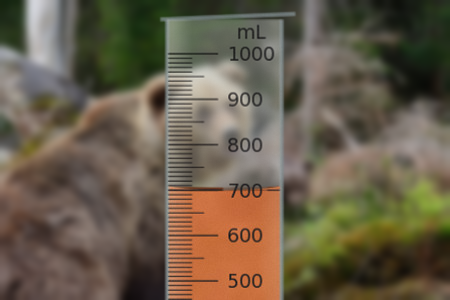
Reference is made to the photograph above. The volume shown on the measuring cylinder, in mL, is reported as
700 mL
